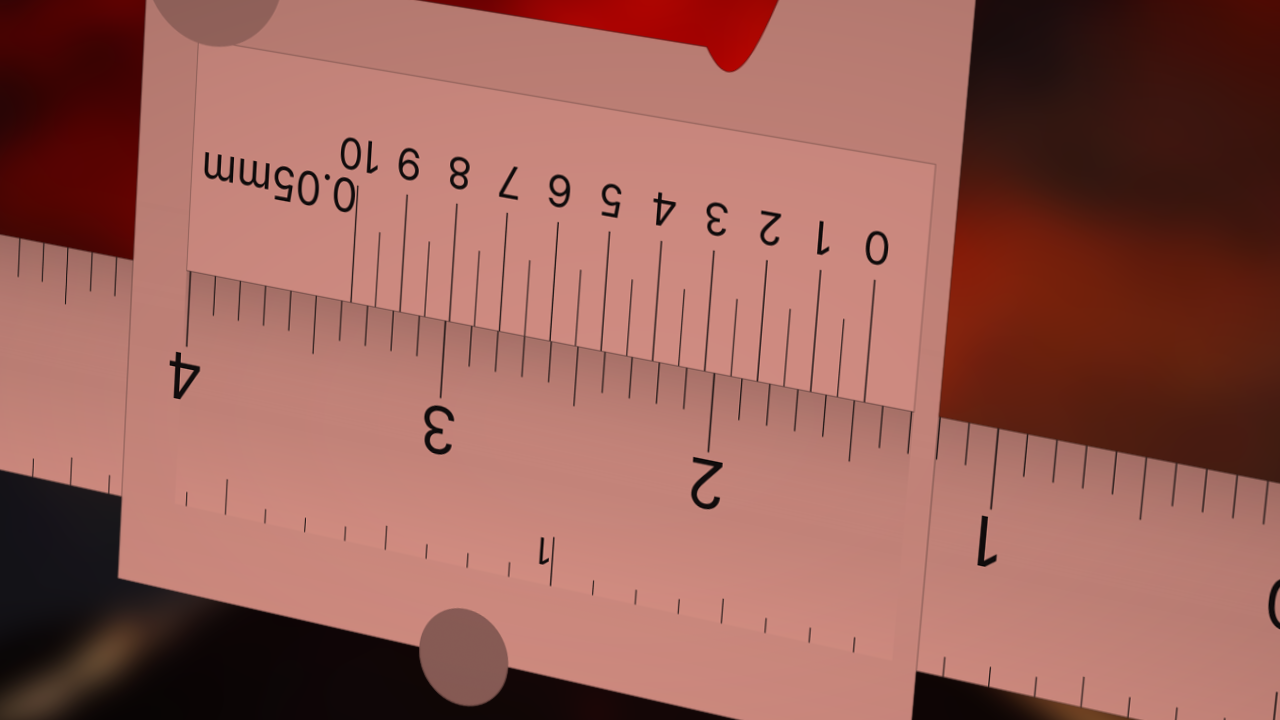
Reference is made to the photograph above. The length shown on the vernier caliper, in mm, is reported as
14.65 mm
